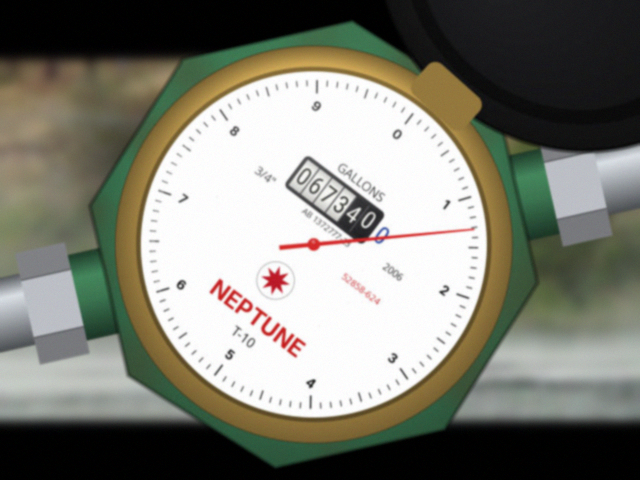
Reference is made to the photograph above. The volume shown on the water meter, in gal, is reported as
673401.3 gal
